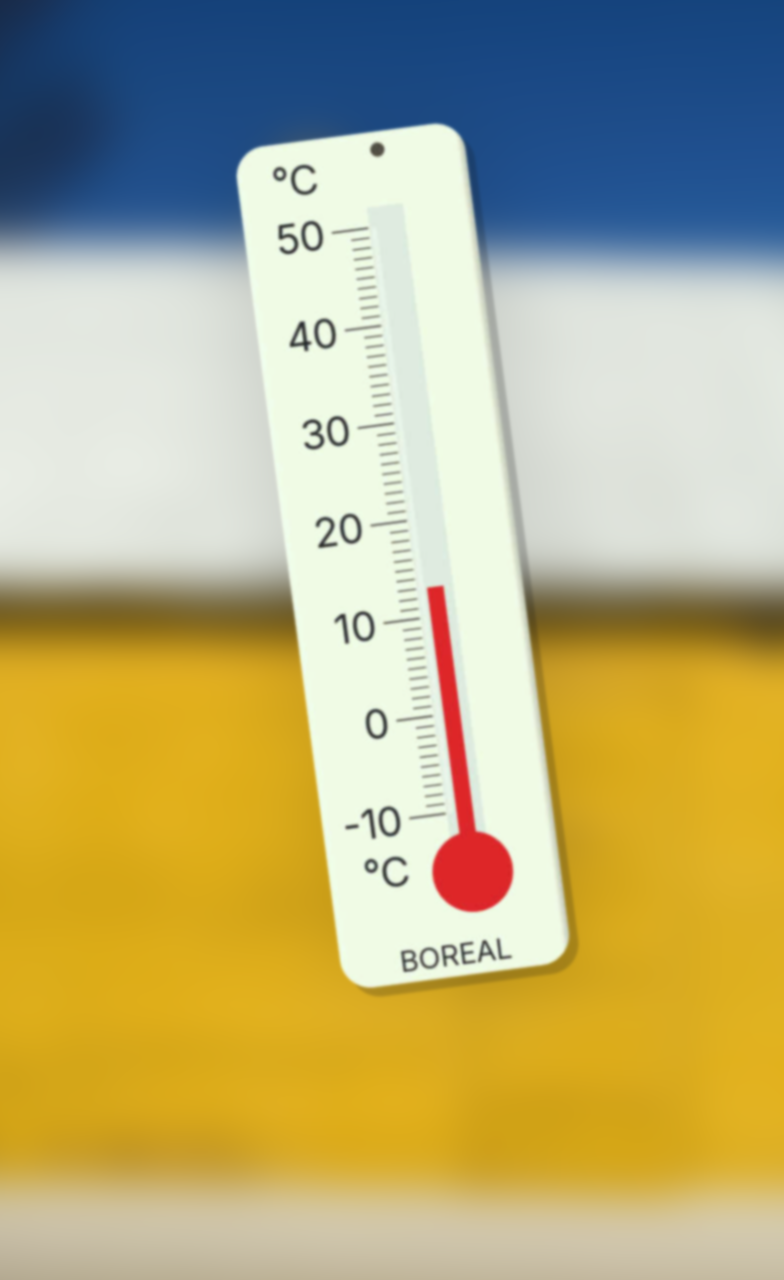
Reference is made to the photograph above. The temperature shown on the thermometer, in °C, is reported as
13 °C
